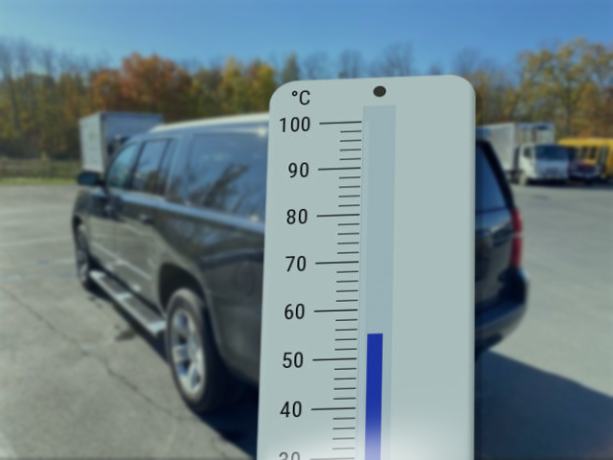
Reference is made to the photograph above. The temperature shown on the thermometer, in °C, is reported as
55 °C
